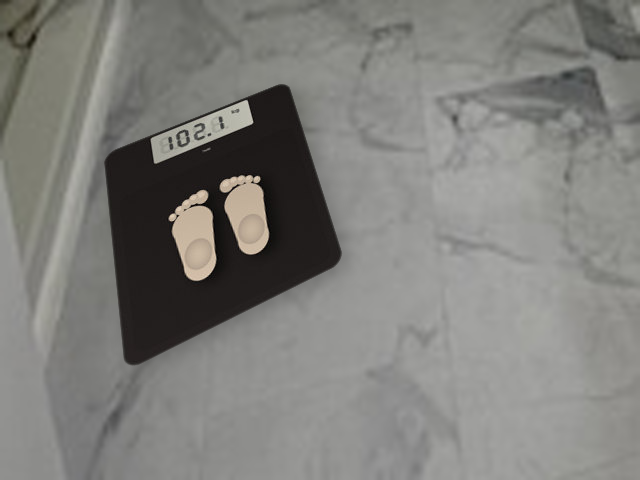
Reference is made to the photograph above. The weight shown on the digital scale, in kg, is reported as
102.1 kg
